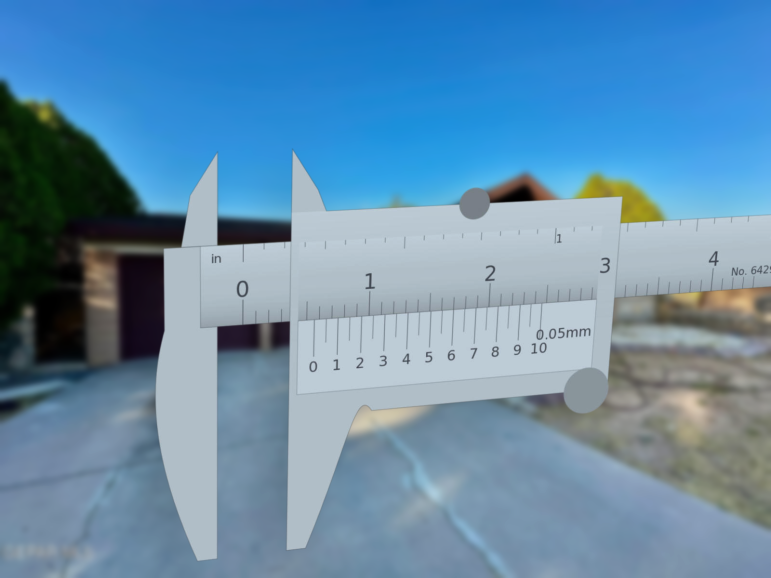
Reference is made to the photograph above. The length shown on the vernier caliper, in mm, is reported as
5.6 mm
